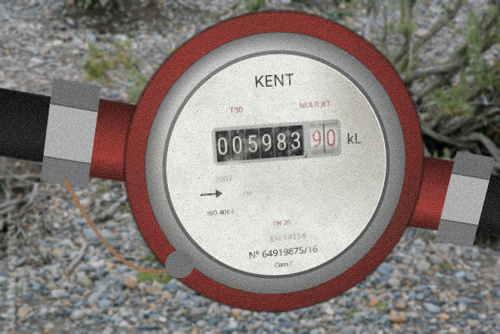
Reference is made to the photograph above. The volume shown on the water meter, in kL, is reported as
5983.90 kL
